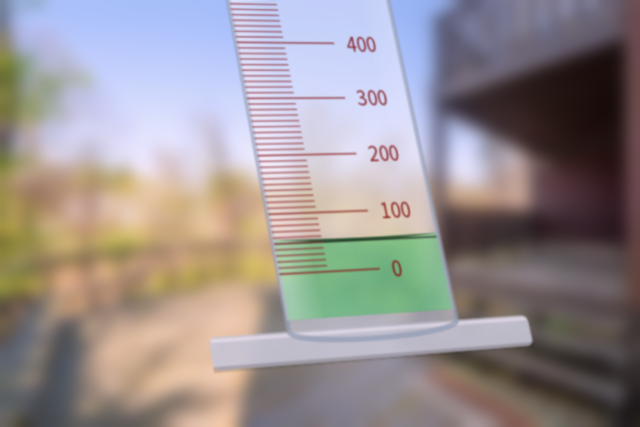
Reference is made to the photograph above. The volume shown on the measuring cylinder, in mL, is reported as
50 mL
